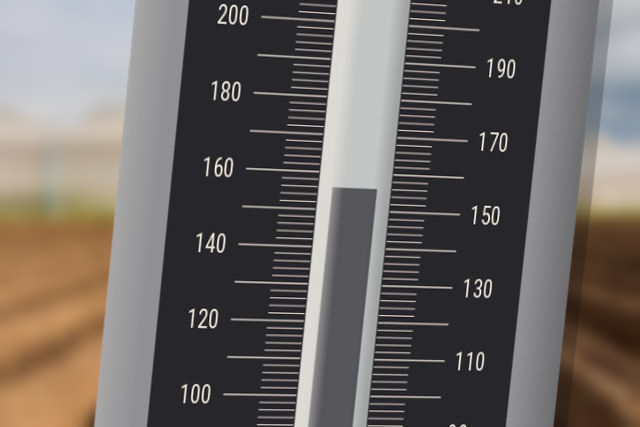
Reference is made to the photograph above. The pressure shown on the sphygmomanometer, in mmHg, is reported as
156 mmHg
